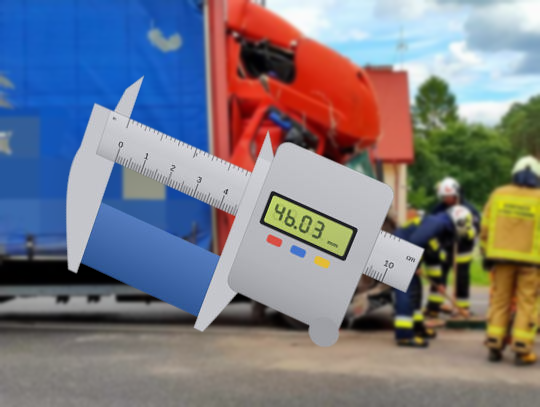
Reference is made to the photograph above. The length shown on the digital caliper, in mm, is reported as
46.03 mm
